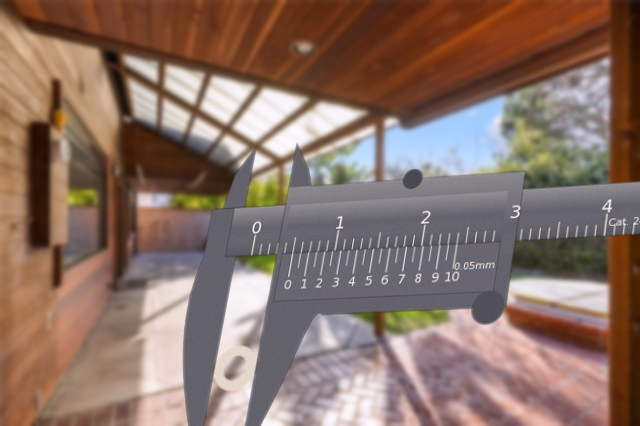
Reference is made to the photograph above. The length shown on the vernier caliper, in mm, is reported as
5.0 mm
